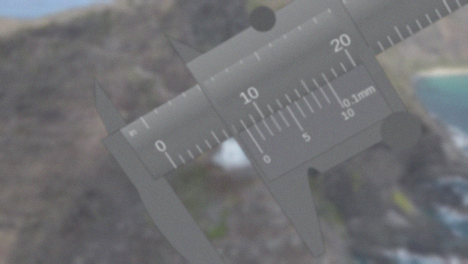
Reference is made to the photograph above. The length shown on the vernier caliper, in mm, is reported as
8.0 mm
